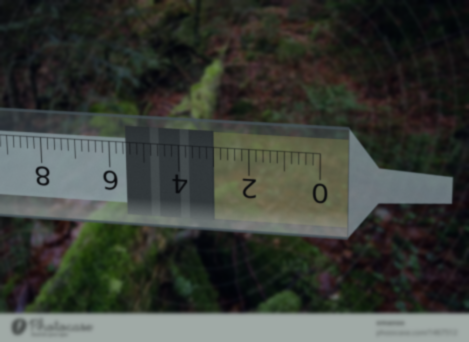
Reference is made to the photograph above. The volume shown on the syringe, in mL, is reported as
3 mL
